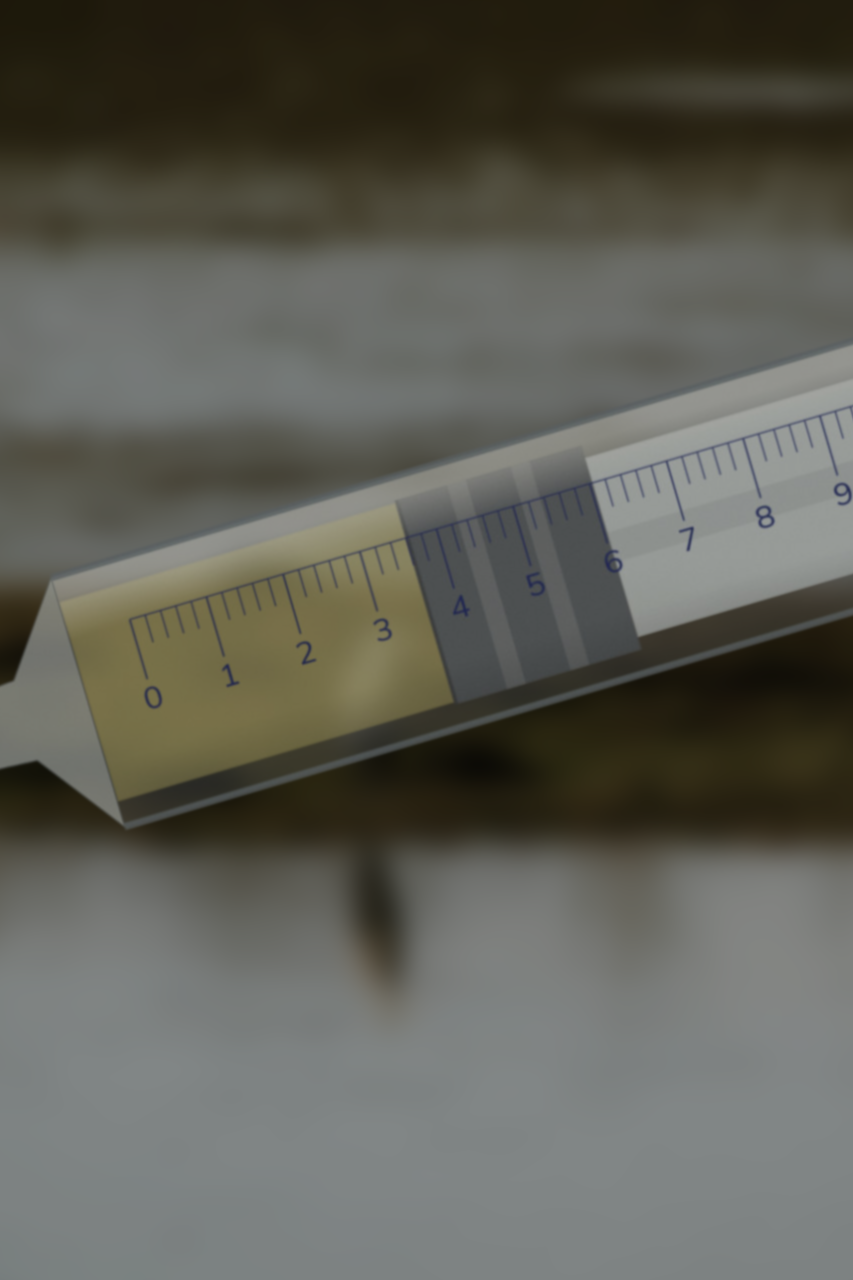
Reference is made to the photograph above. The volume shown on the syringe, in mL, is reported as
3.6 mL
